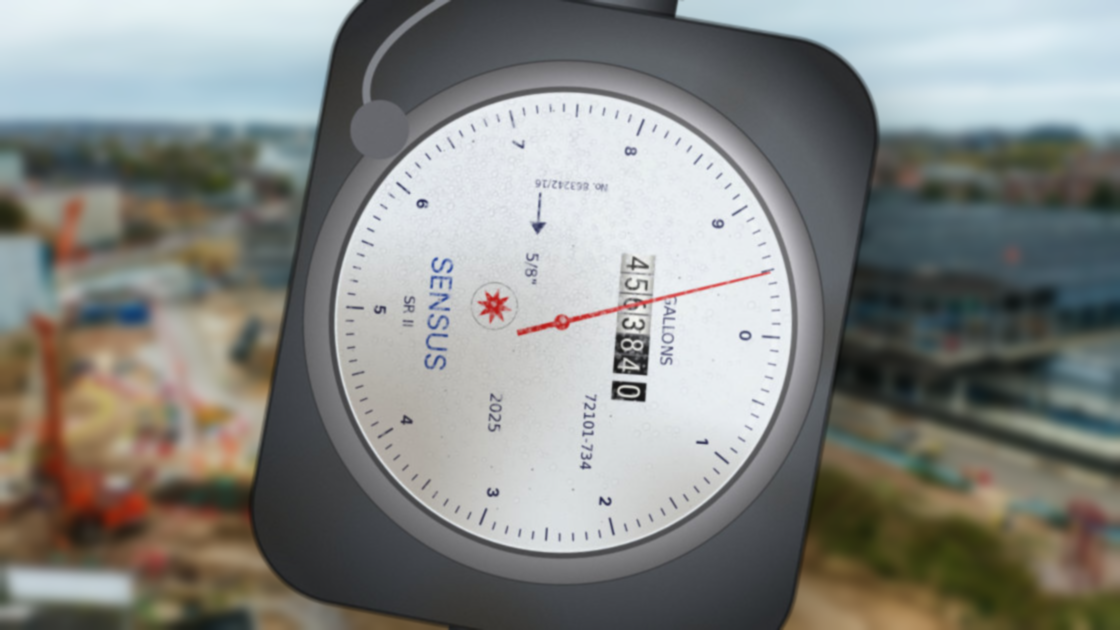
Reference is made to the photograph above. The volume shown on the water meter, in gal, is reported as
4563839.5 gal
